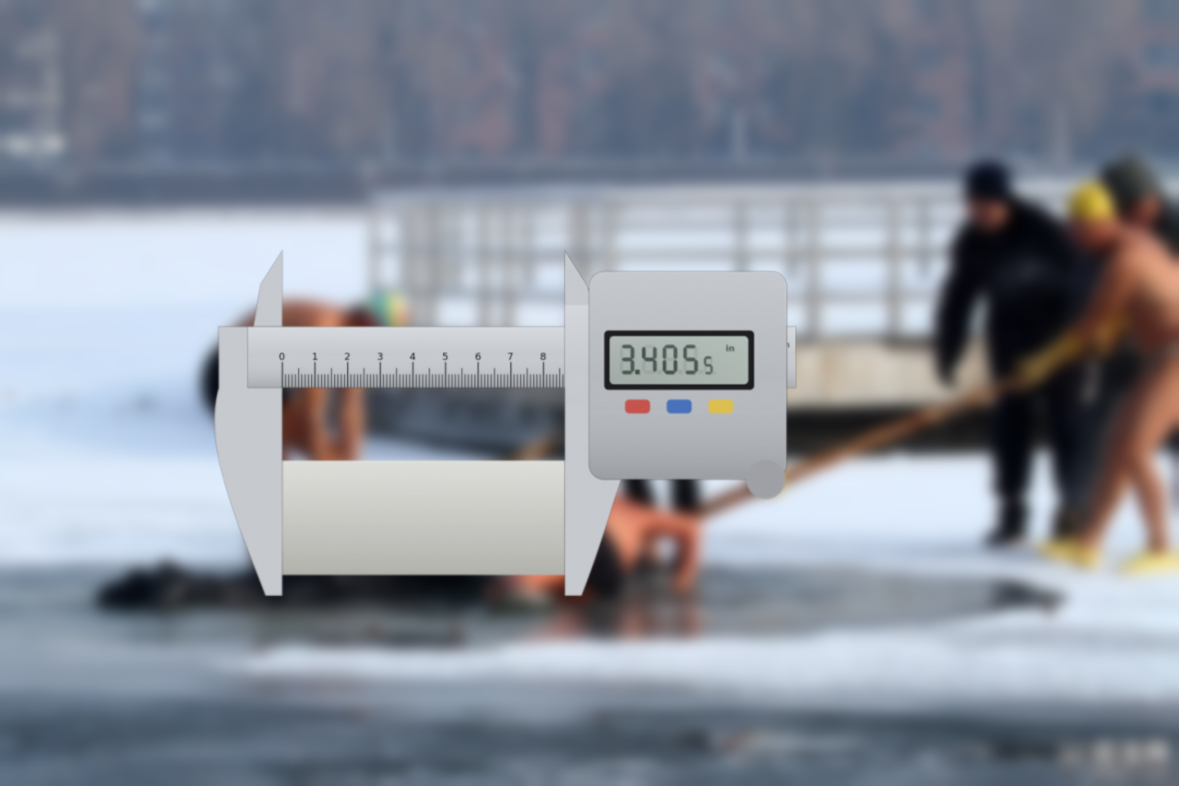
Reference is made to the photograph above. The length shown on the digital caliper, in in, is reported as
3.4055 in
